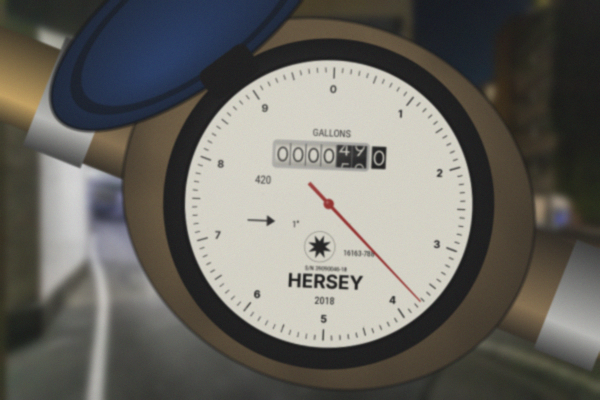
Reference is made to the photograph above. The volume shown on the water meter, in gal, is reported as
493.7 gal
